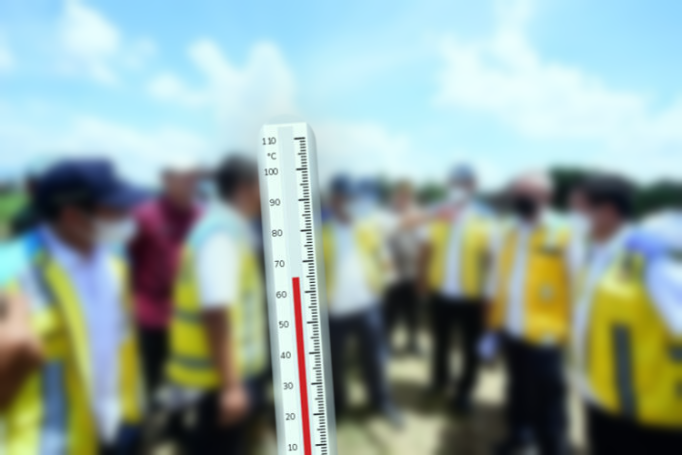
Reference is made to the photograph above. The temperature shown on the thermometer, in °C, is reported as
65 °C
